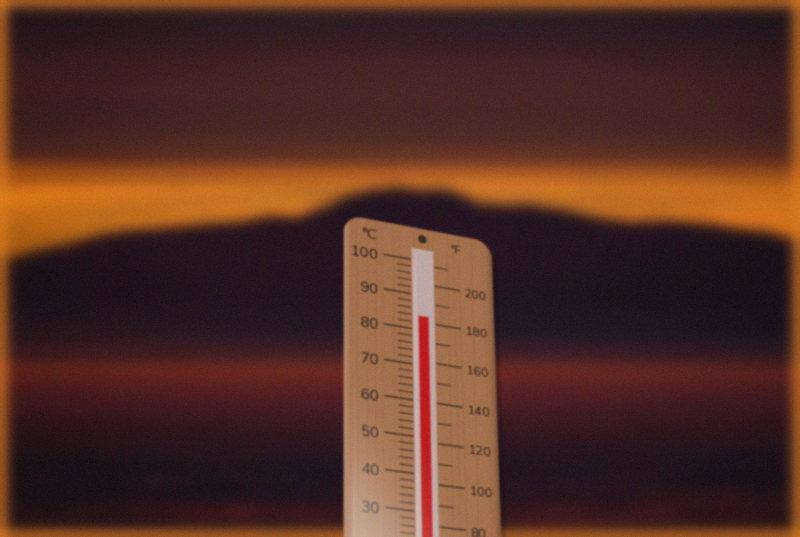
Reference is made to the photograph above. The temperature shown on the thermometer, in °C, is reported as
84 °C
